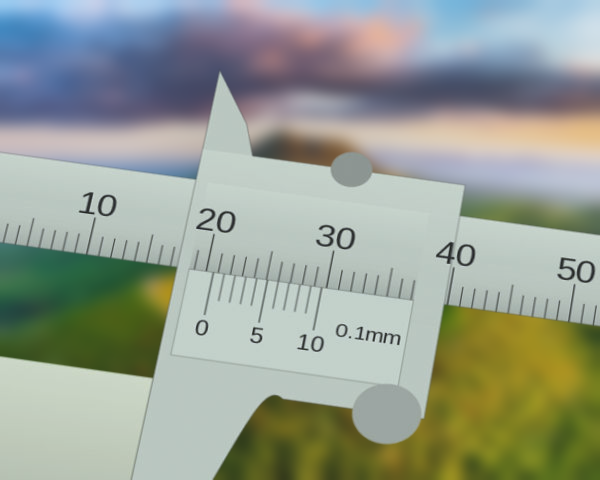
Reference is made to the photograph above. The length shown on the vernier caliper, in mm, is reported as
20.6 mm
